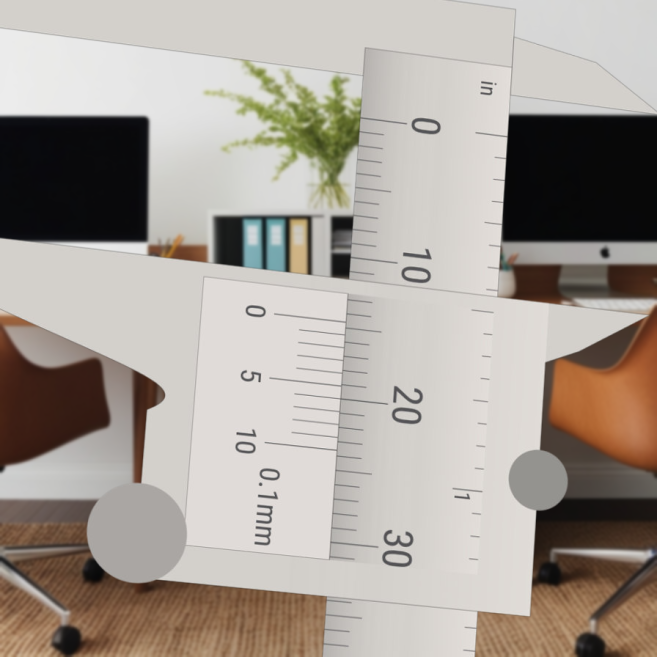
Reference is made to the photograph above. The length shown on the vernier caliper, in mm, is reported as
14.6 mm
